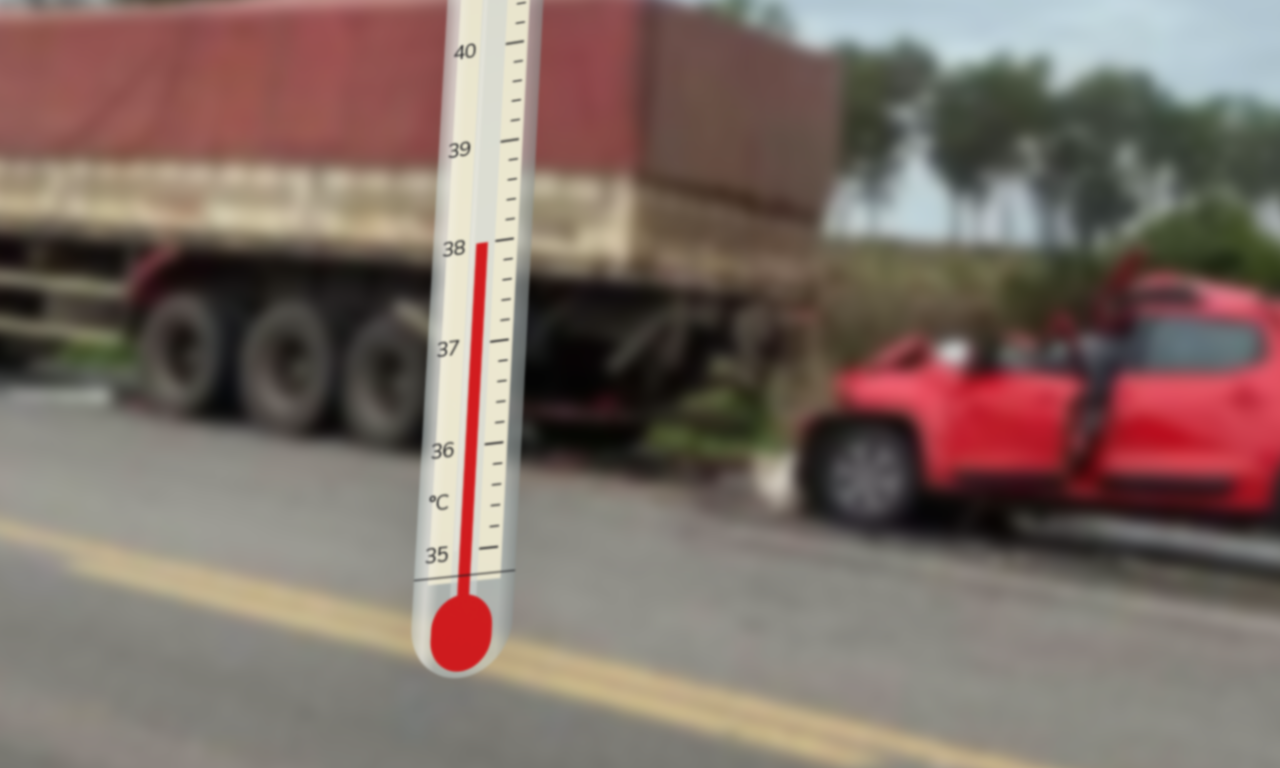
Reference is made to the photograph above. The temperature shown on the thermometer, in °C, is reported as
38 °C
